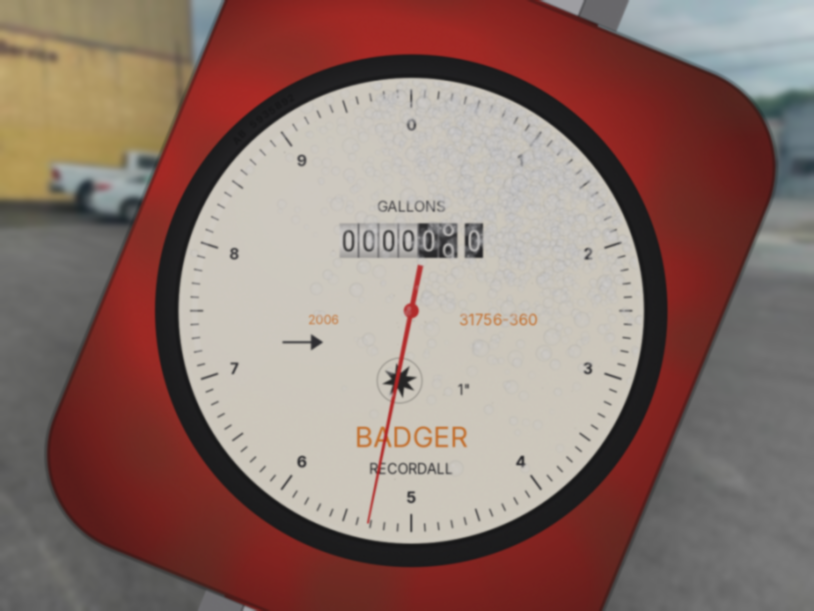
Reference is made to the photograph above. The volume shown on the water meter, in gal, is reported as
85.3 gal
